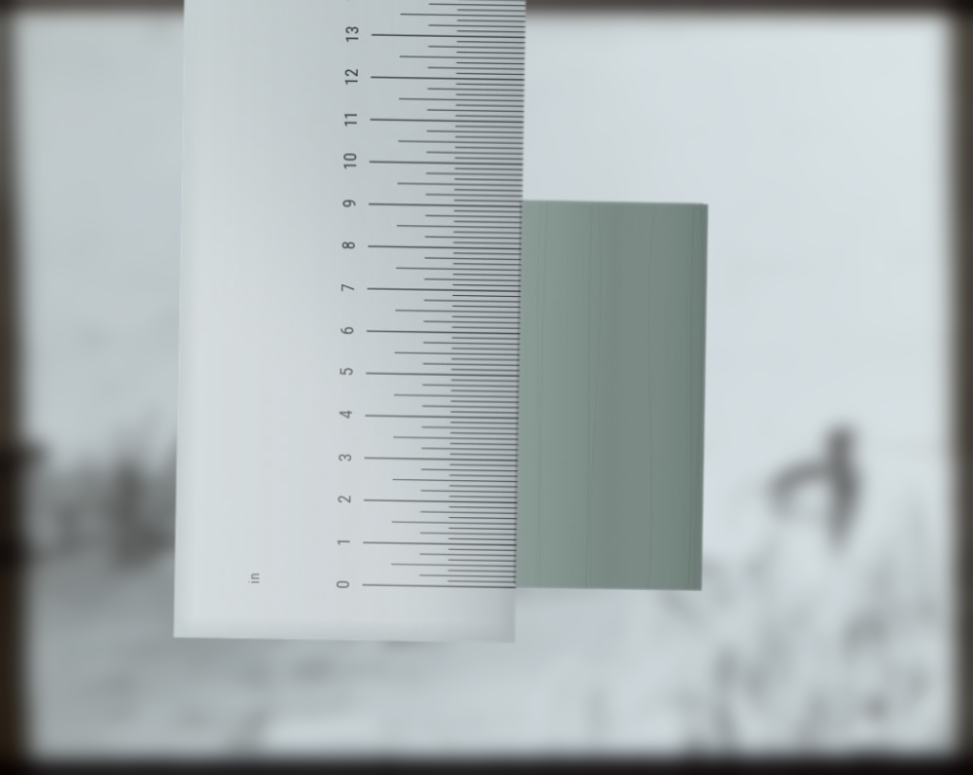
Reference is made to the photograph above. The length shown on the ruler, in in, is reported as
9.125 in
